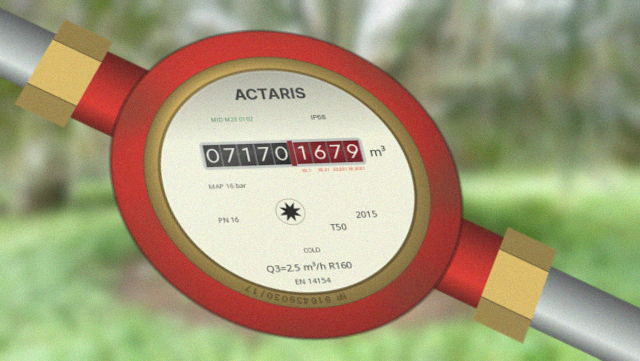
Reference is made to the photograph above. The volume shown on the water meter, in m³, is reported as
7170.1679 m³
